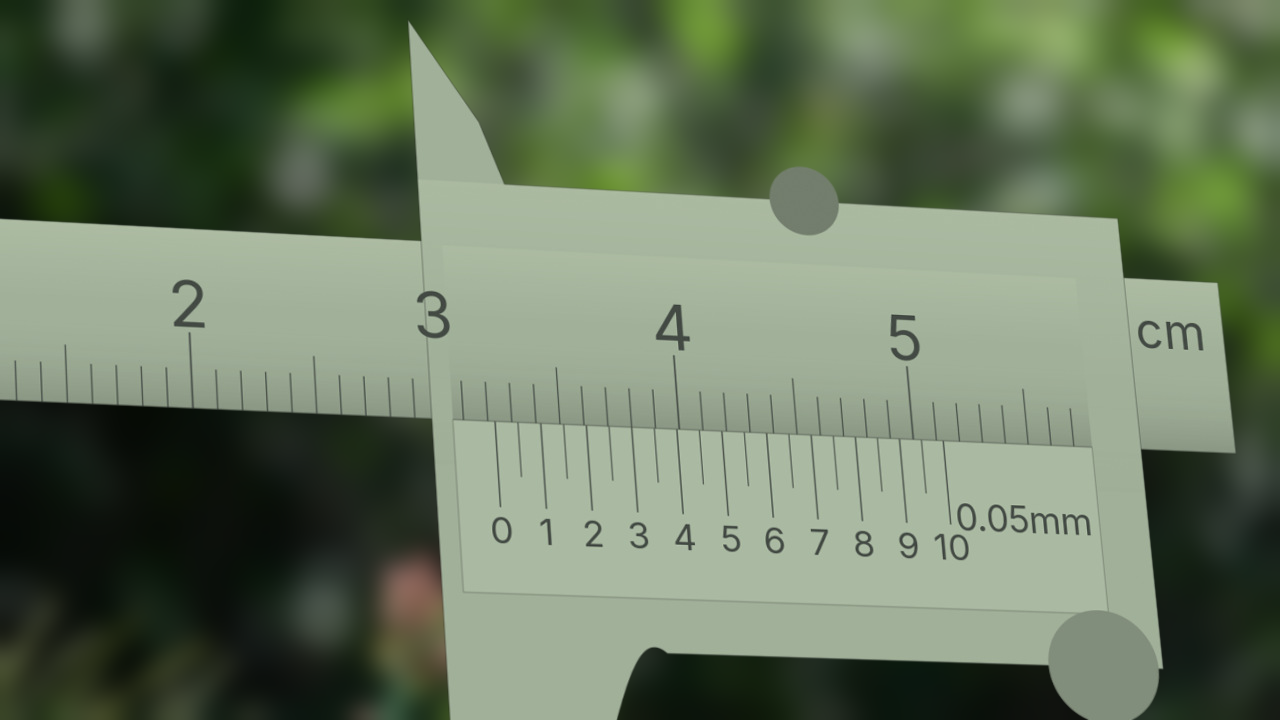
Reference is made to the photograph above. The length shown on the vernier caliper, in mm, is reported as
32.3 mm
